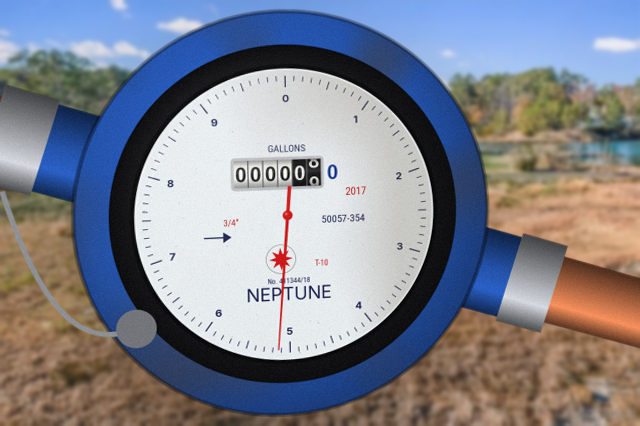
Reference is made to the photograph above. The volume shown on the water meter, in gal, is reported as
85.1 gal
